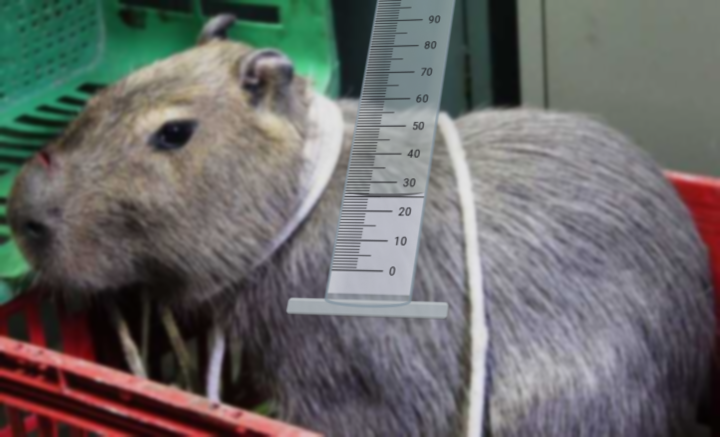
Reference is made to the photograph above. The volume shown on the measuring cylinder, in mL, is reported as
25 mL
